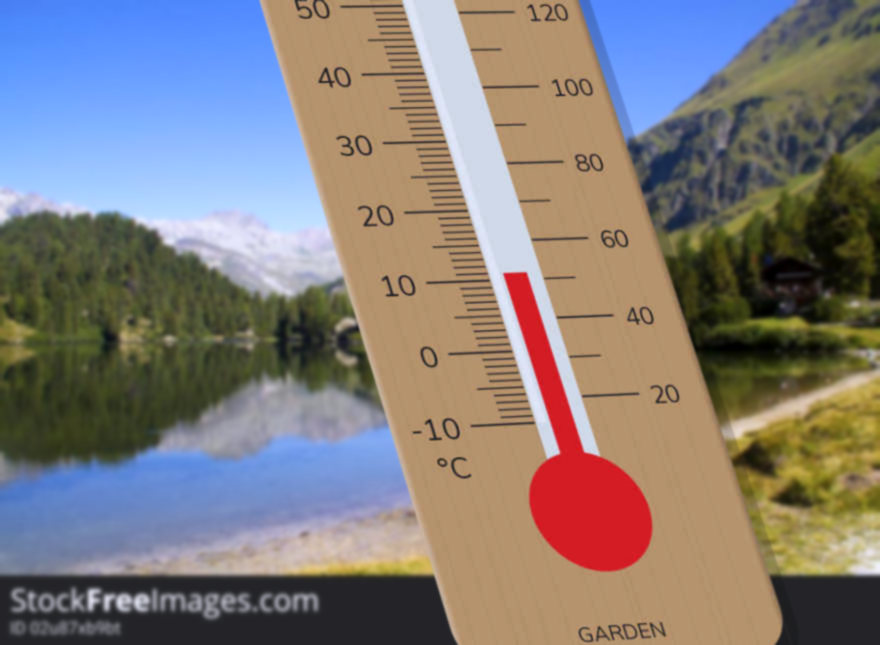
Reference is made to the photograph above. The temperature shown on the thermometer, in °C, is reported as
11 °C
